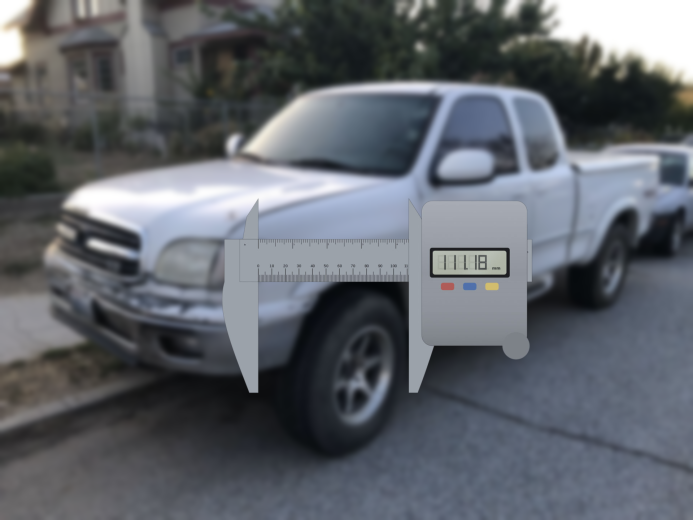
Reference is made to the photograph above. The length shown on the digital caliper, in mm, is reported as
111.18 mm
